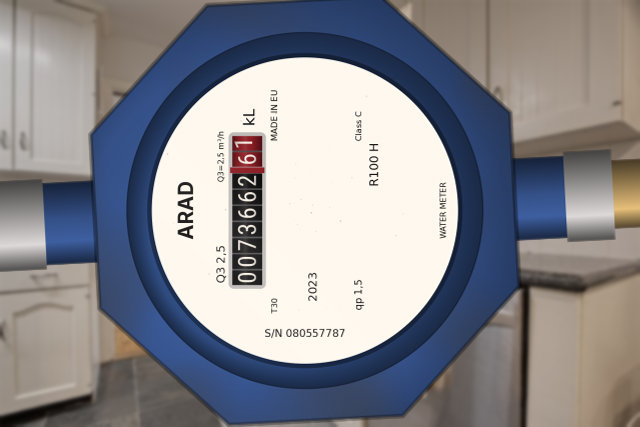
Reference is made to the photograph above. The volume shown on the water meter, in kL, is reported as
73662.61 kL
